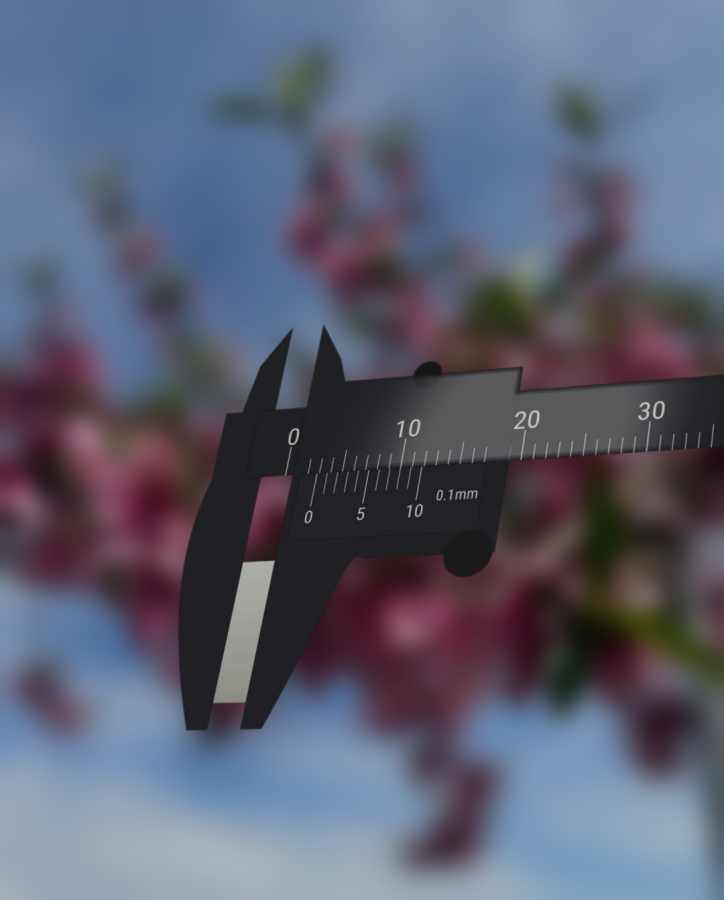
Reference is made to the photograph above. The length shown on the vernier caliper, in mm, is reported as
2.8 mm
